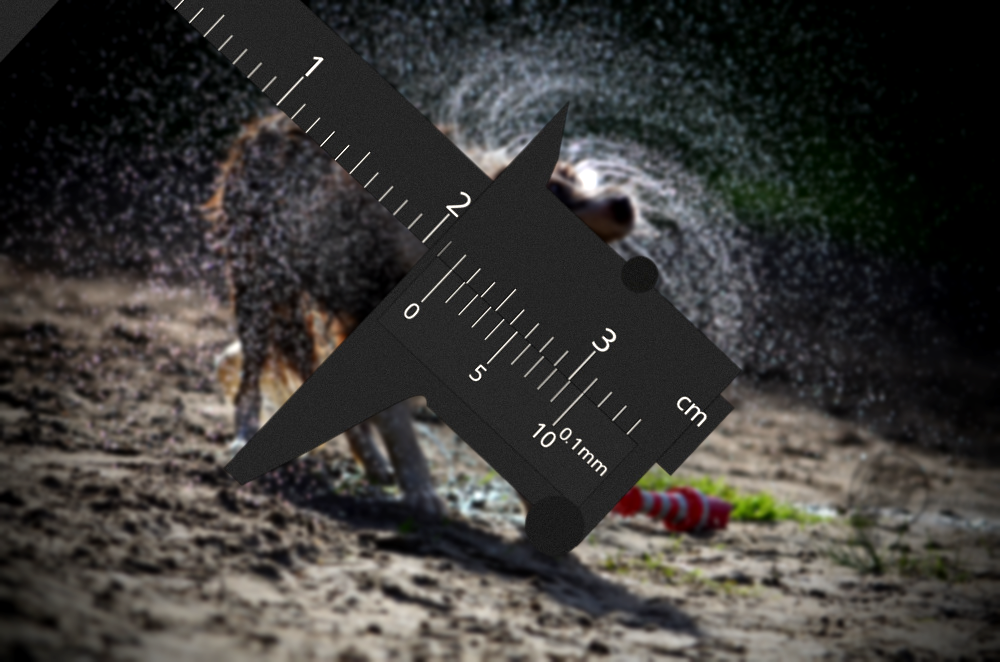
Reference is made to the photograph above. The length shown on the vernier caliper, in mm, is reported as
22.0 mm
